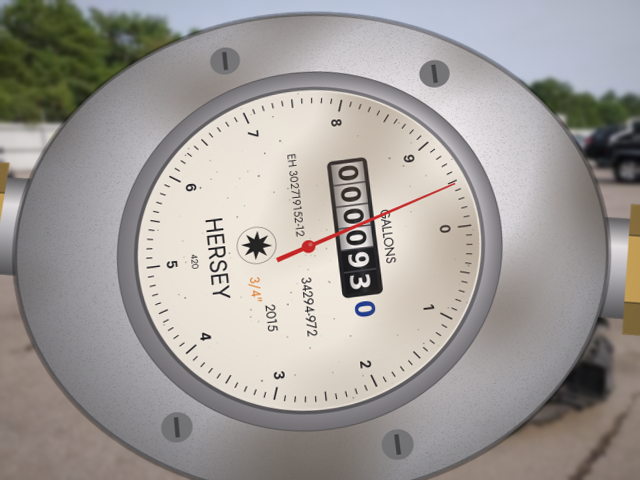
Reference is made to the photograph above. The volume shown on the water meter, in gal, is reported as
929.5 gal
